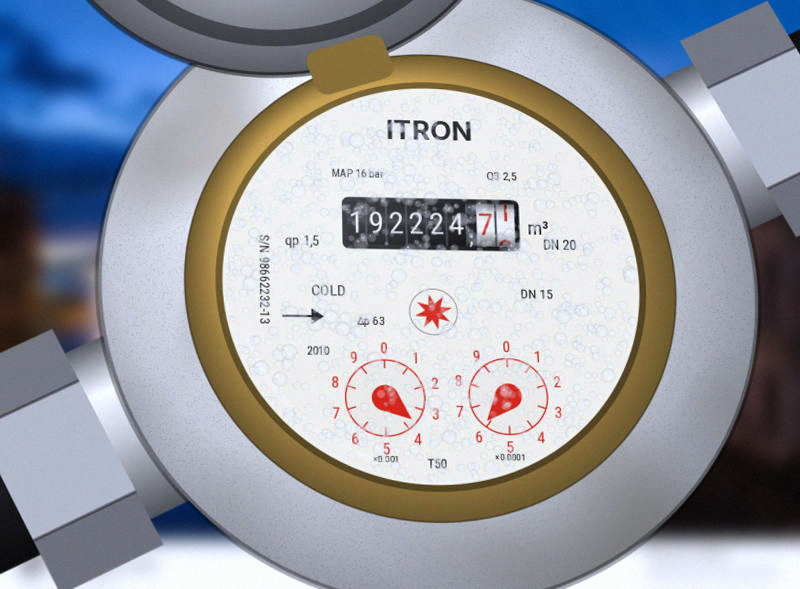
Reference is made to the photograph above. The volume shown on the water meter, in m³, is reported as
192224.7136 m³
